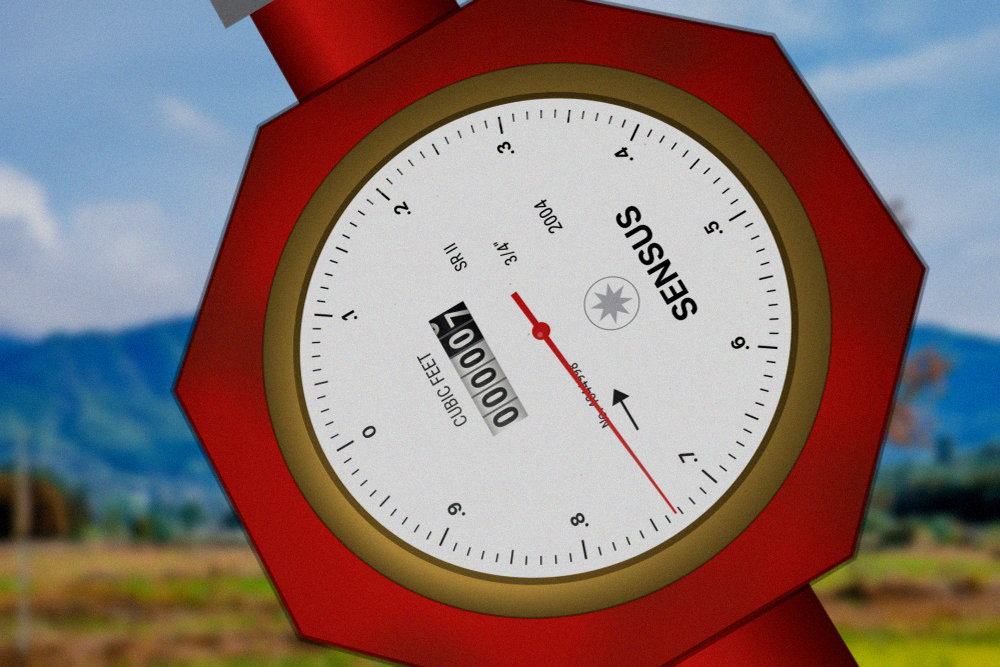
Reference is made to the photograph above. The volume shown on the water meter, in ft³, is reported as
6.73 ft³
